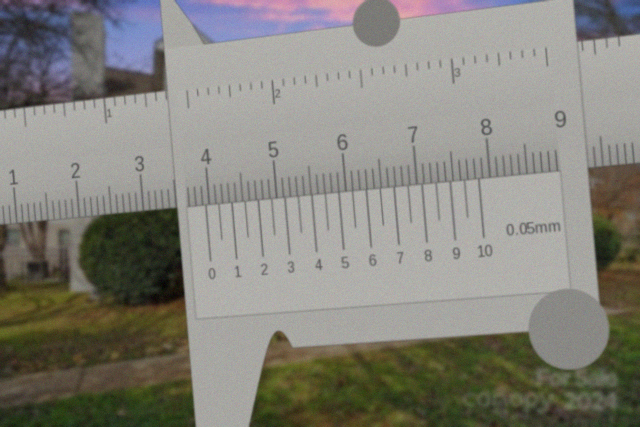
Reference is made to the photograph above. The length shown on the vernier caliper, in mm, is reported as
39.5 mm
